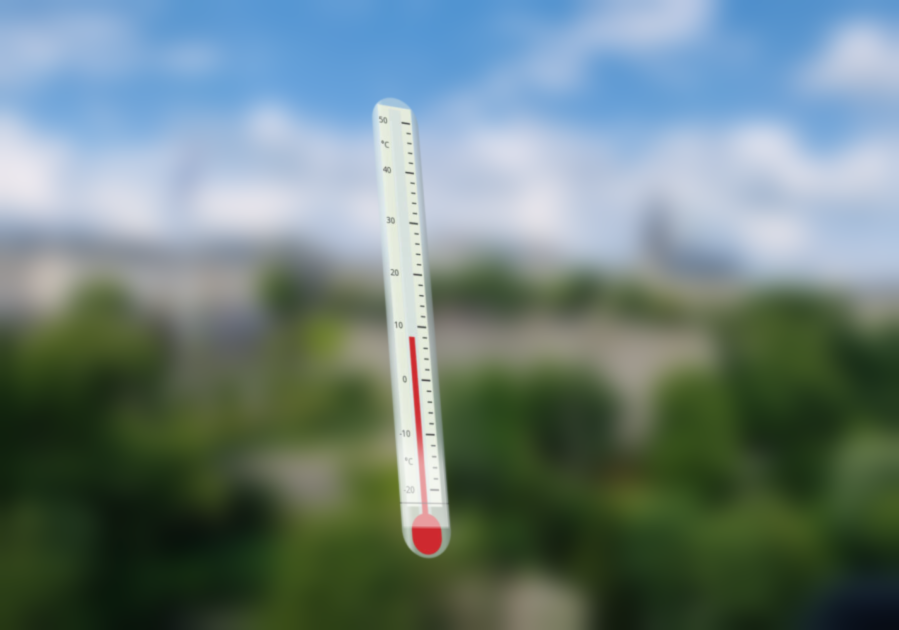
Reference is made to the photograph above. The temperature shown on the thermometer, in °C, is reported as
8 °C
